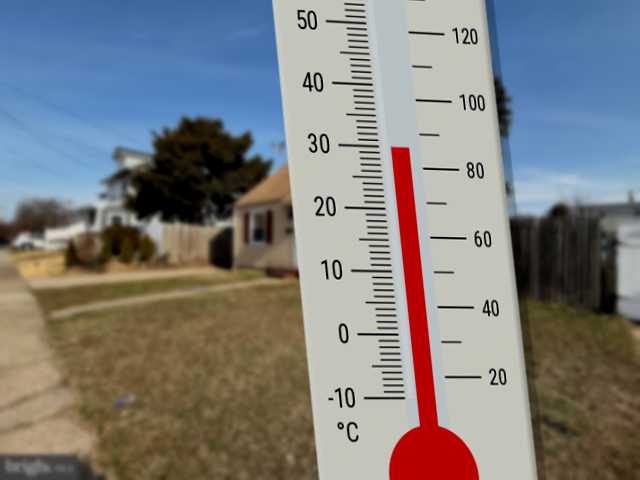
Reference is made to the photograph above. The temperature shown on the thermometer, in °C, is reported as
30 °C
